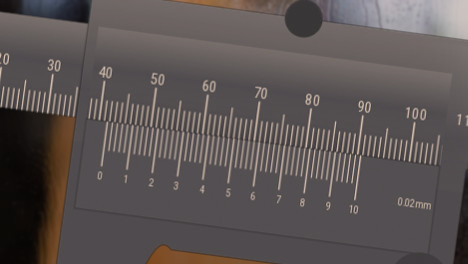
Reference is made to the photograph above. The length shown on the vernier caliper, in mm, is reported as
41.6 mm
